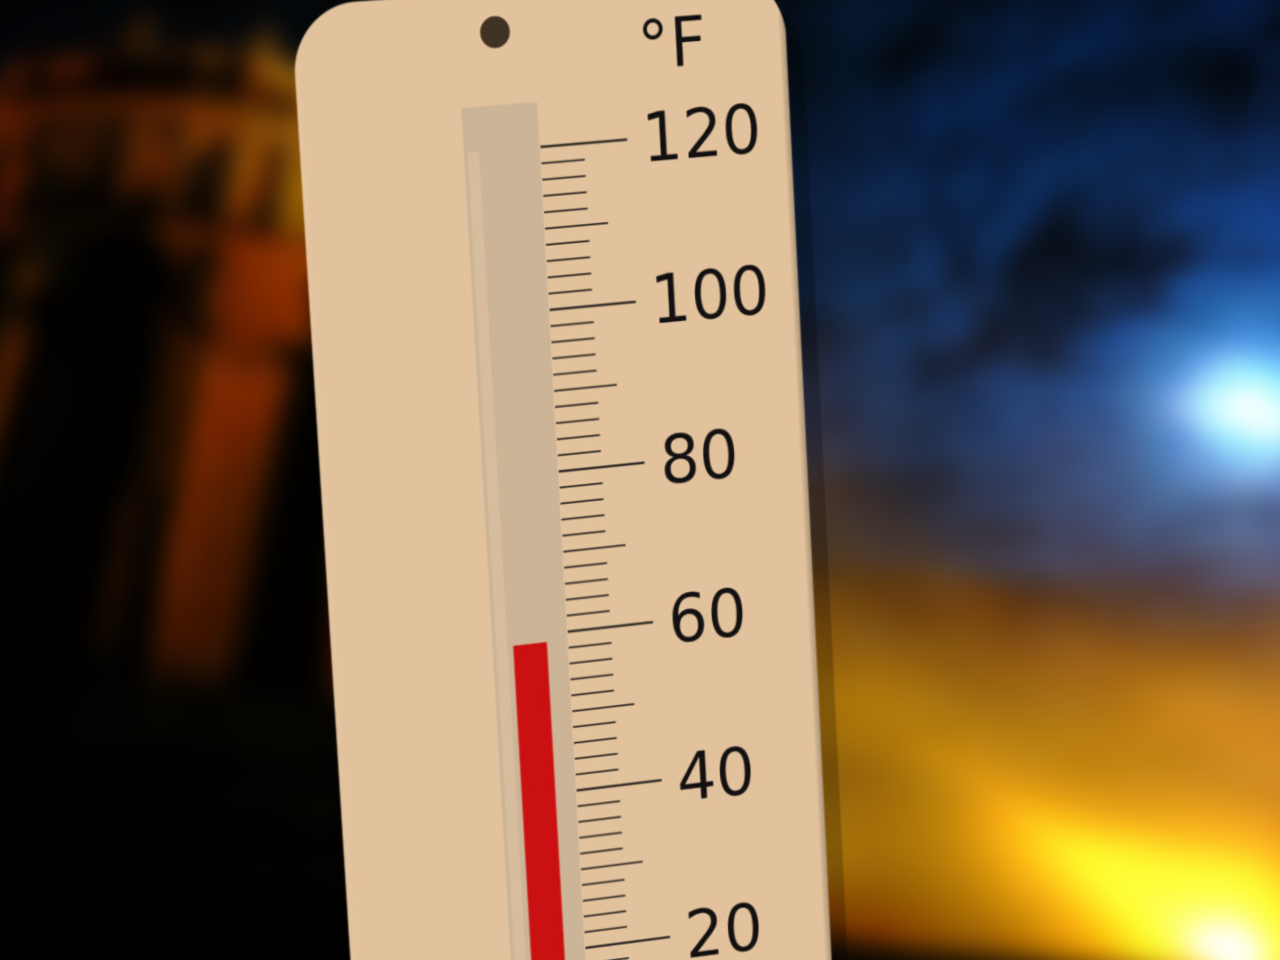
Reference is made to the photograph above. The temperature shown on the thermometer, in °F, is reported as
59 °F
